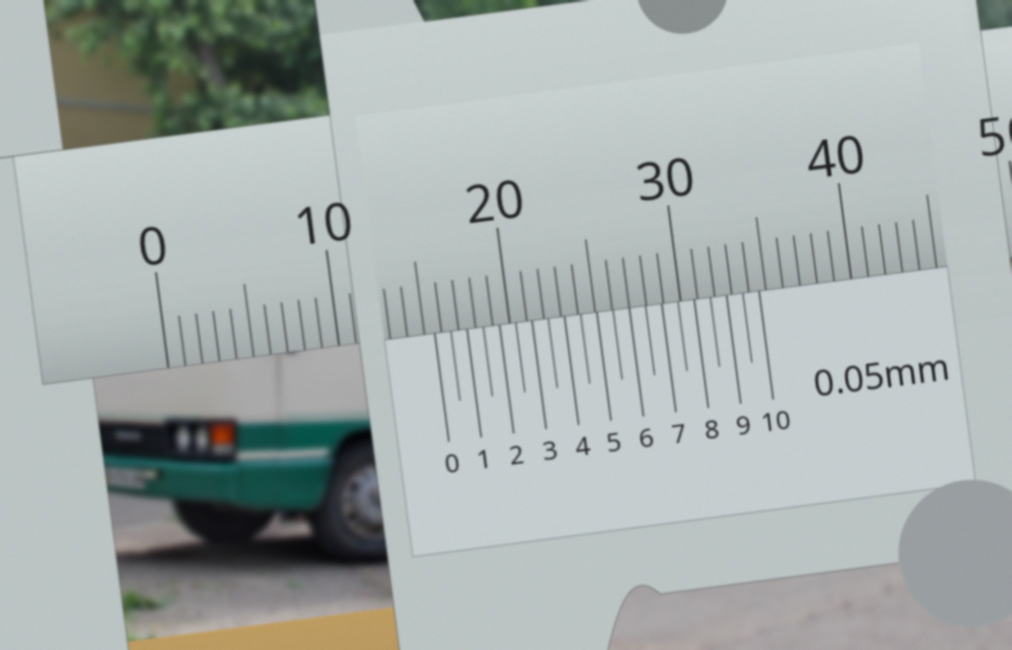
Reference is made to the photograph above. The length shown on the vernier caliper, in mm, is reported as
15.6 mm
